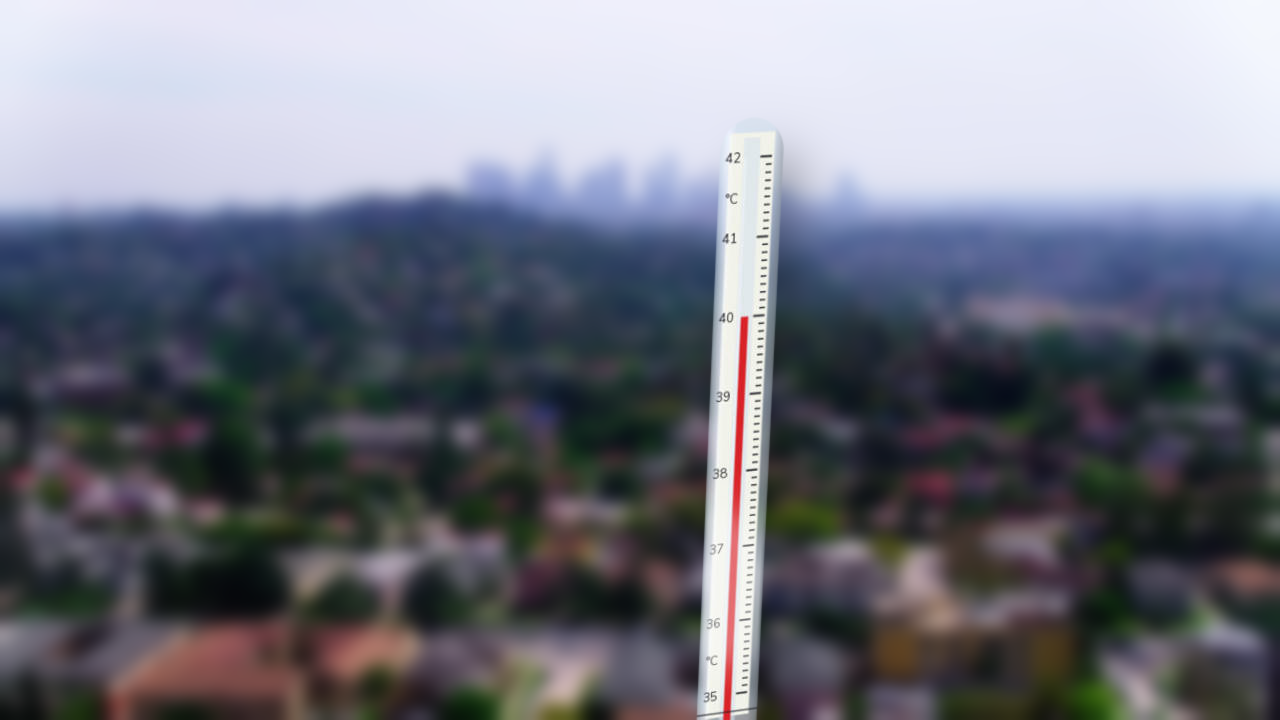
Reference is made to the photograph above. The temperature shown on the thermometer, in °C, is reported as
40 °C
